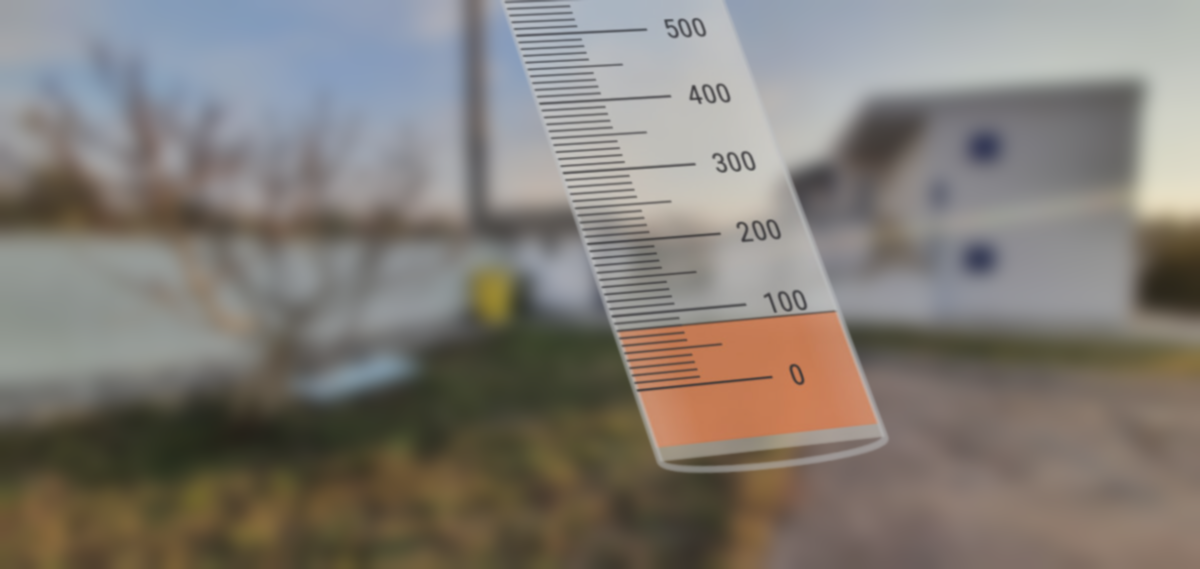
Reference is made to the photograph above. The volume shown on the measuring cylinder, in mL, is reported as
80 mL
